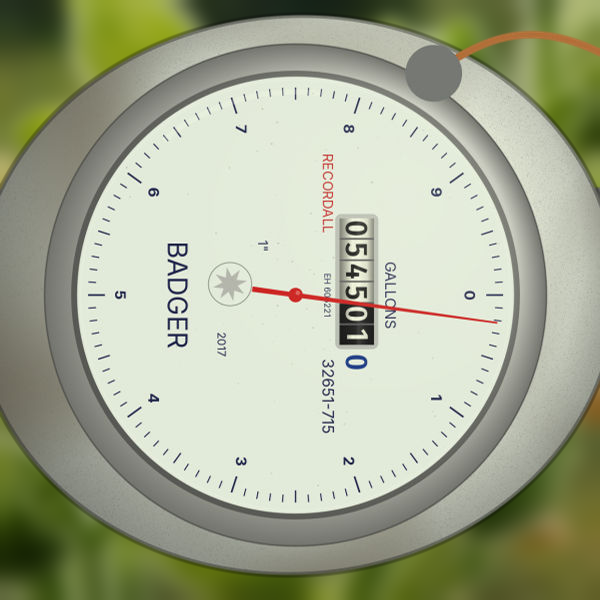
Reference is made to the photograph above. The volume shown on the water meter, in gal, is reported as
545010.2 gal
